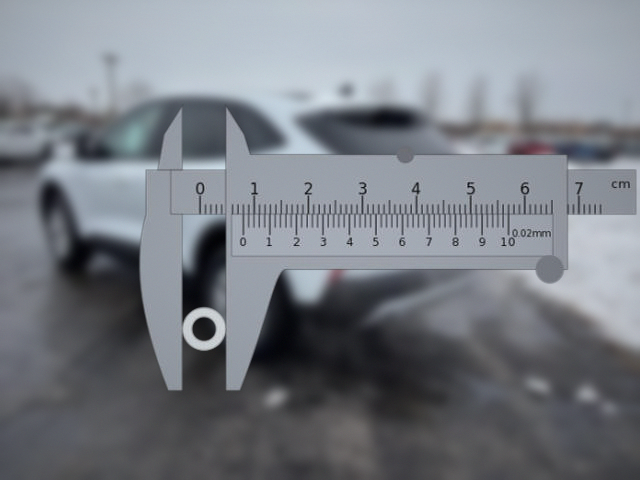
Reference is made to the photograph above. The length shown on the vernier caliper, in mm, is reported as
8.0 mm
